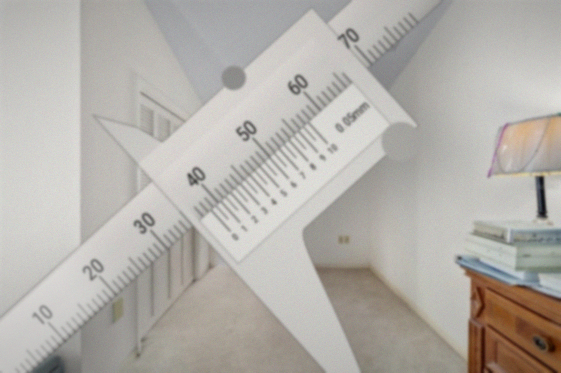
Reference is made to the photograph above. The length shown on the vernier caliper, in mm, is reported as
38.5 mm
